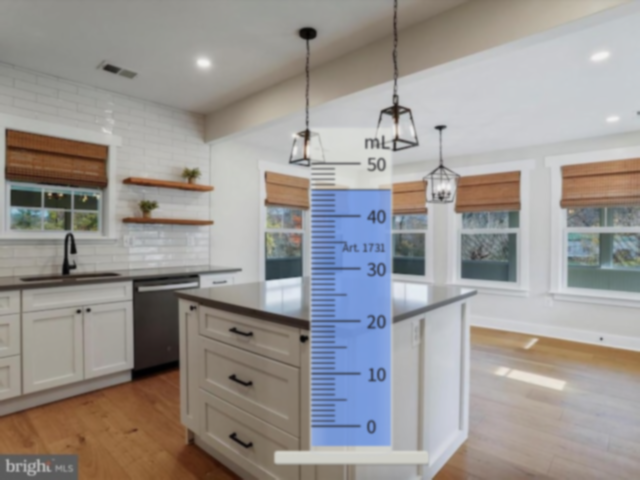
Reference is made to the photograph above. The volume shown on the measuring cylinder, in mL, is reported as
45 mL
